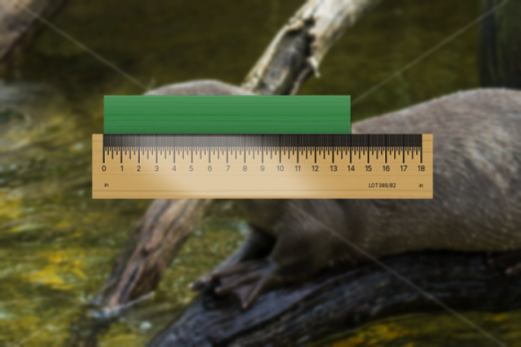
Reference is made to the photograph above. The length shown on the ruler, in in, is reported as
14 in
